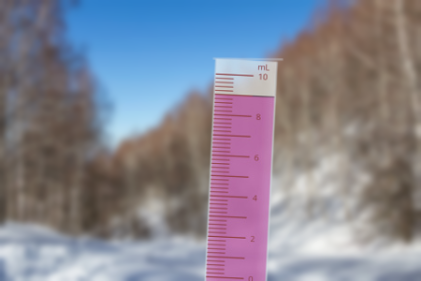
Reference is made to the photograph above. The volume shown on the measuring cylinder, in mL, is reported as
9 mL
